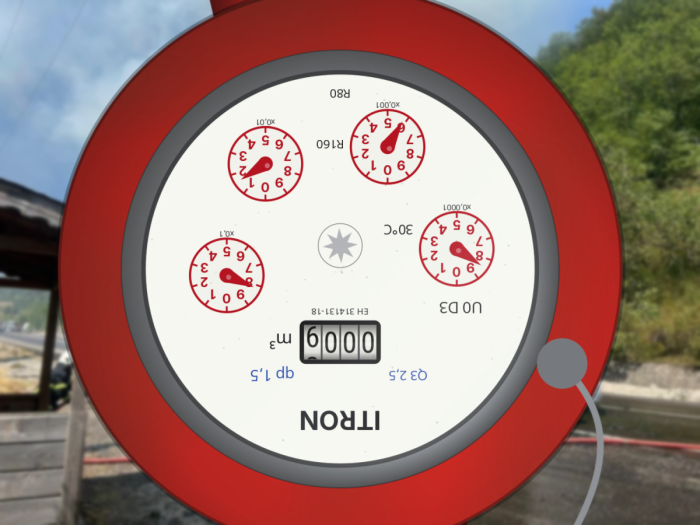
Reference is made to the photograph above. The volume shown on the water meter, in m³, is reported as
8.8158 m³
